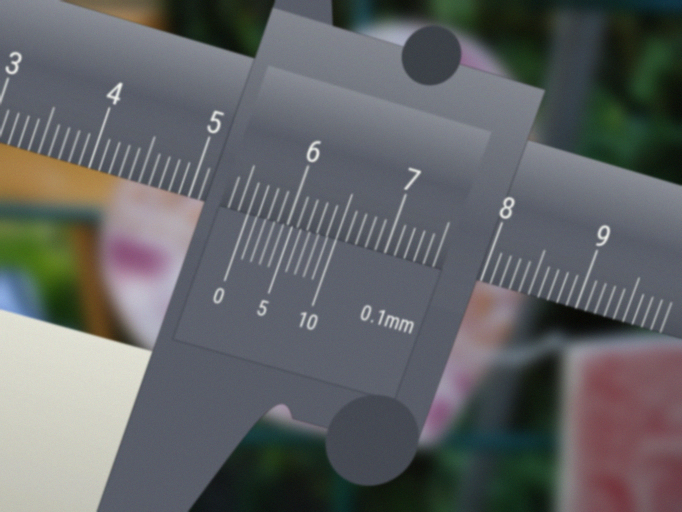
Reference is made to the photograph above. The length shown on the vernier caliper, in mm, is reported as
56.0 mm
